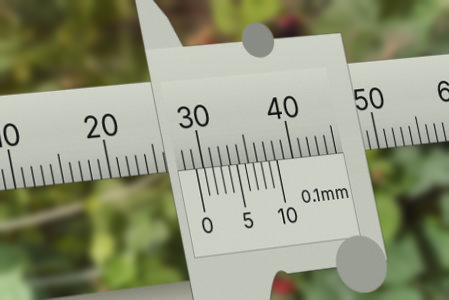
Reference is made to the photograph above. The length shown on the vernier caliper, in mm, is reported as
29.2 mm
